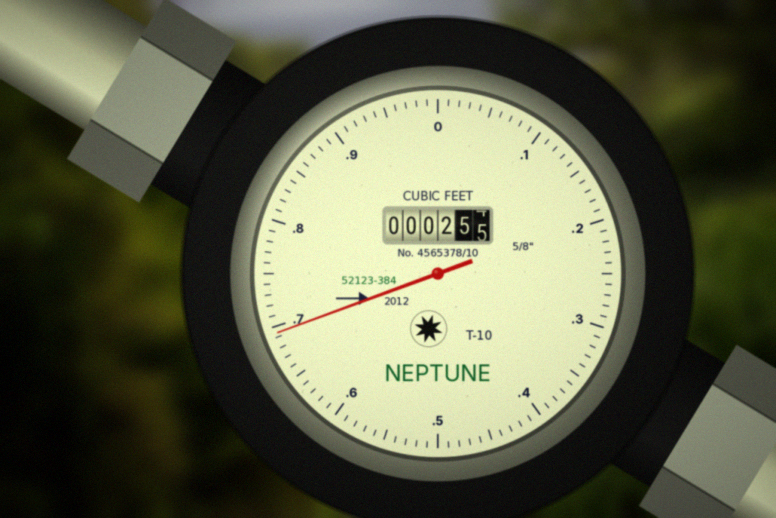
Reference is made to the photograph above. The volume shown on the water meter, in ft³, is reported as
254.69 ft³
